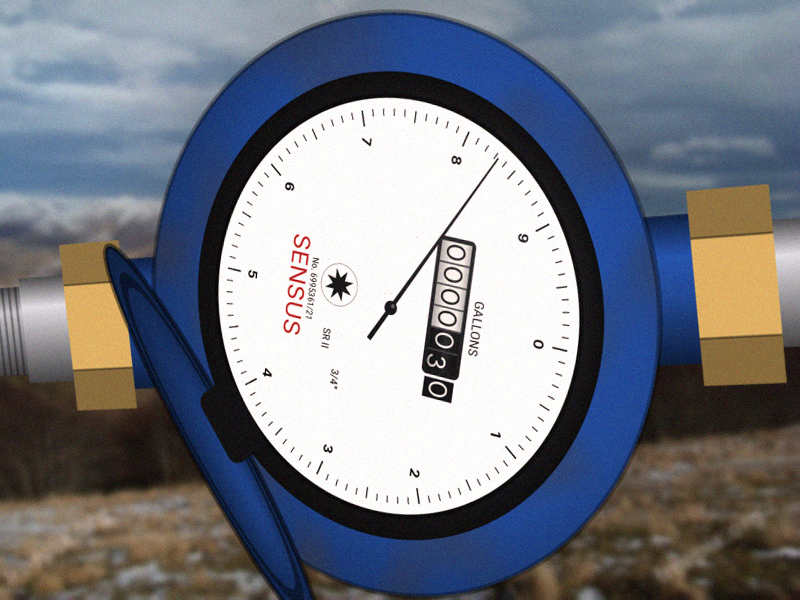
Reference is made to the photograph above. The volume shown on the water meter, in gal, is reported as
28.3 gal
